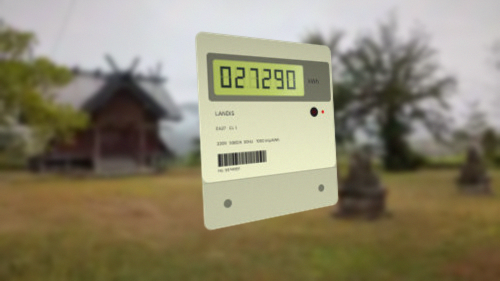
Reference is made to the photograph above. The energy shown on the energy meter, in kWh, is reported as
27290 kWh
